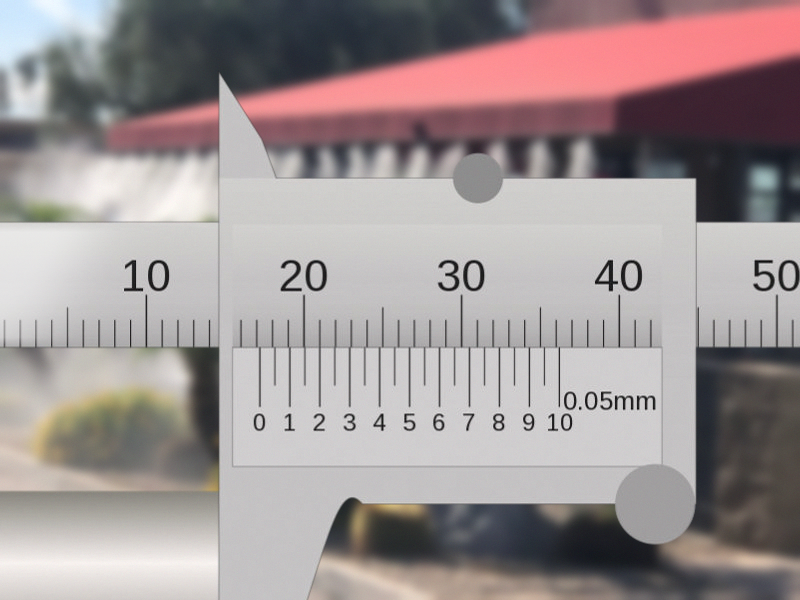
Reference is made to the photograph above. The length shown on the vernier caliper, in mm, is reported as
17.2 mm
